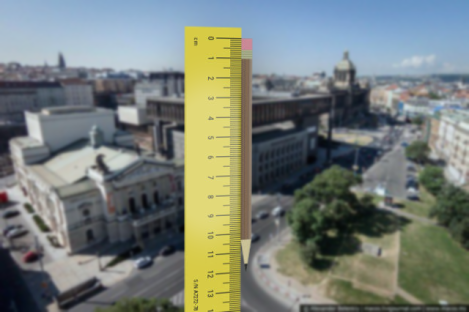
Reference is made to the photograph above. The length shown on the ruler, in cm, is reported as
12 cm
